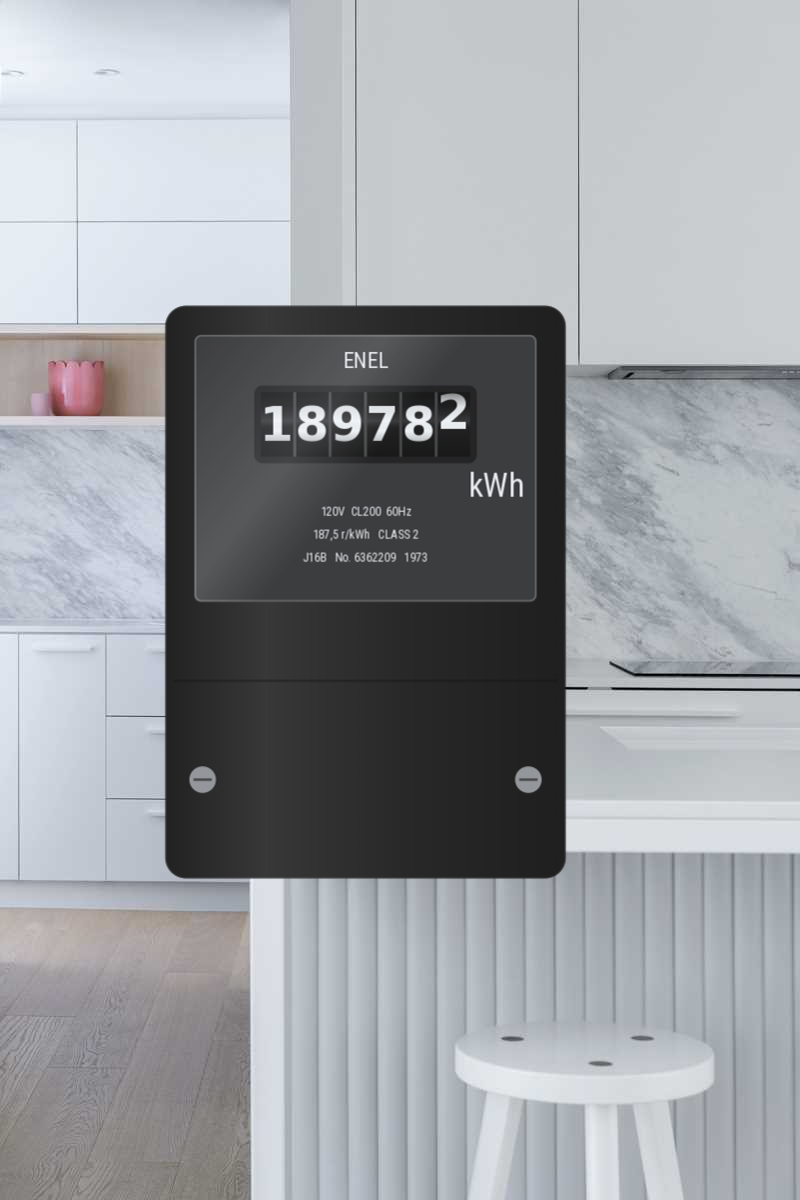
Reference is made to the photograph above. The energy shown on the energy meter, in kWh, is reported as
189782 kWh
